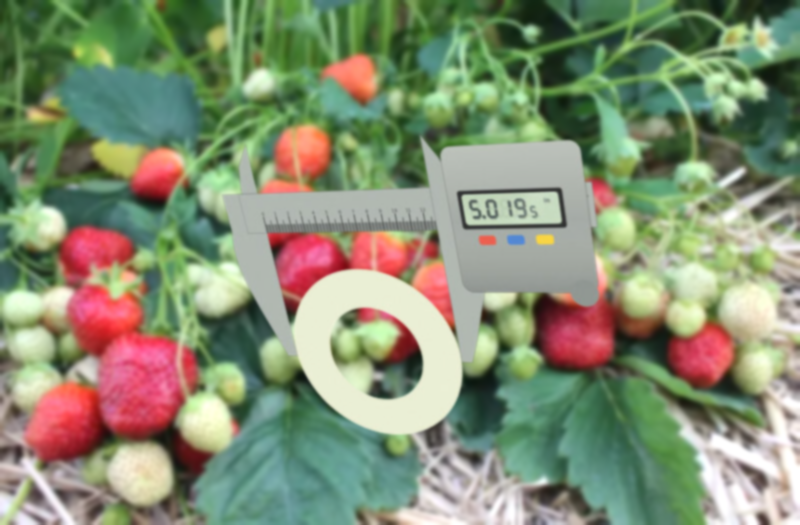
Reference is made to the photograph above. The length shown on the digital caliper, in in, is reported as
5.0195 in
